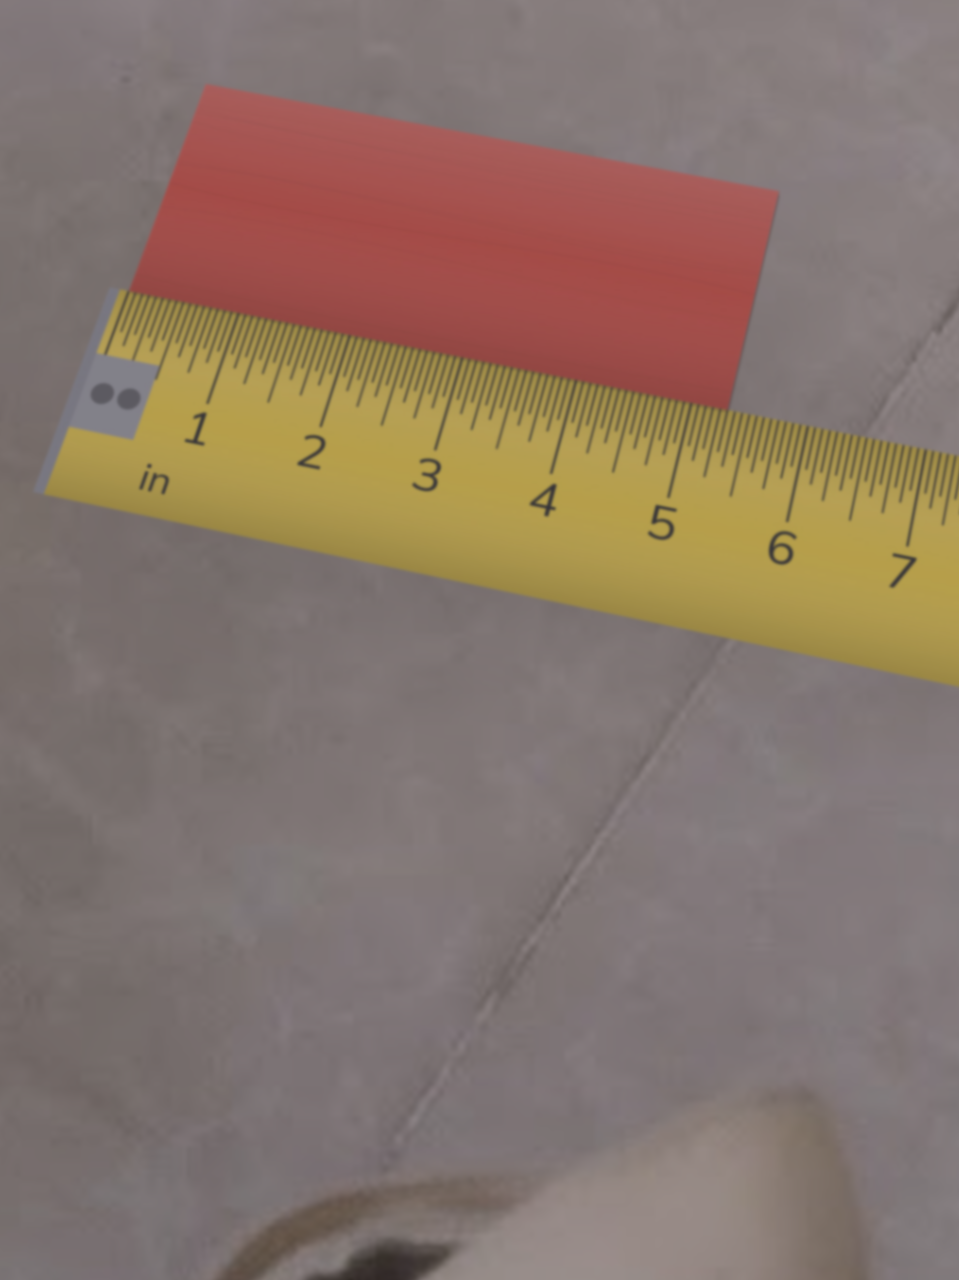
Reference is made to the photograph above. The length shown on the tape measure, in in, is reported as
5.3125 in
